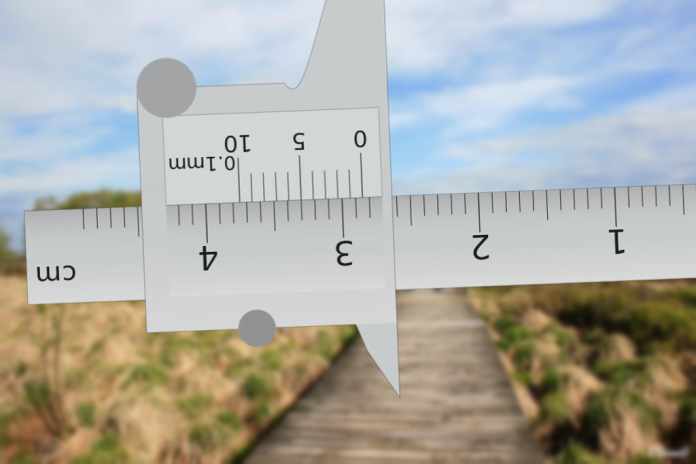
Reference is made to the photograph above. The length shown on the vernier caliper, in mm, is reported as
28.5 mm
